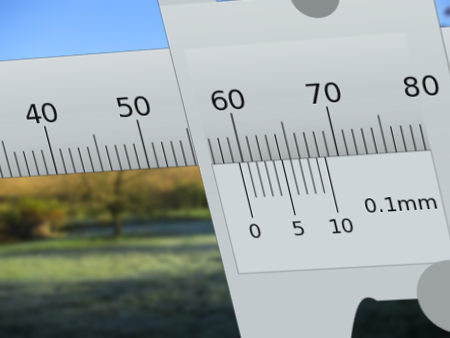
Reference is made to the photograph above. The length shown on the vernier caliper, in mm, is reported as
59.6 mm
